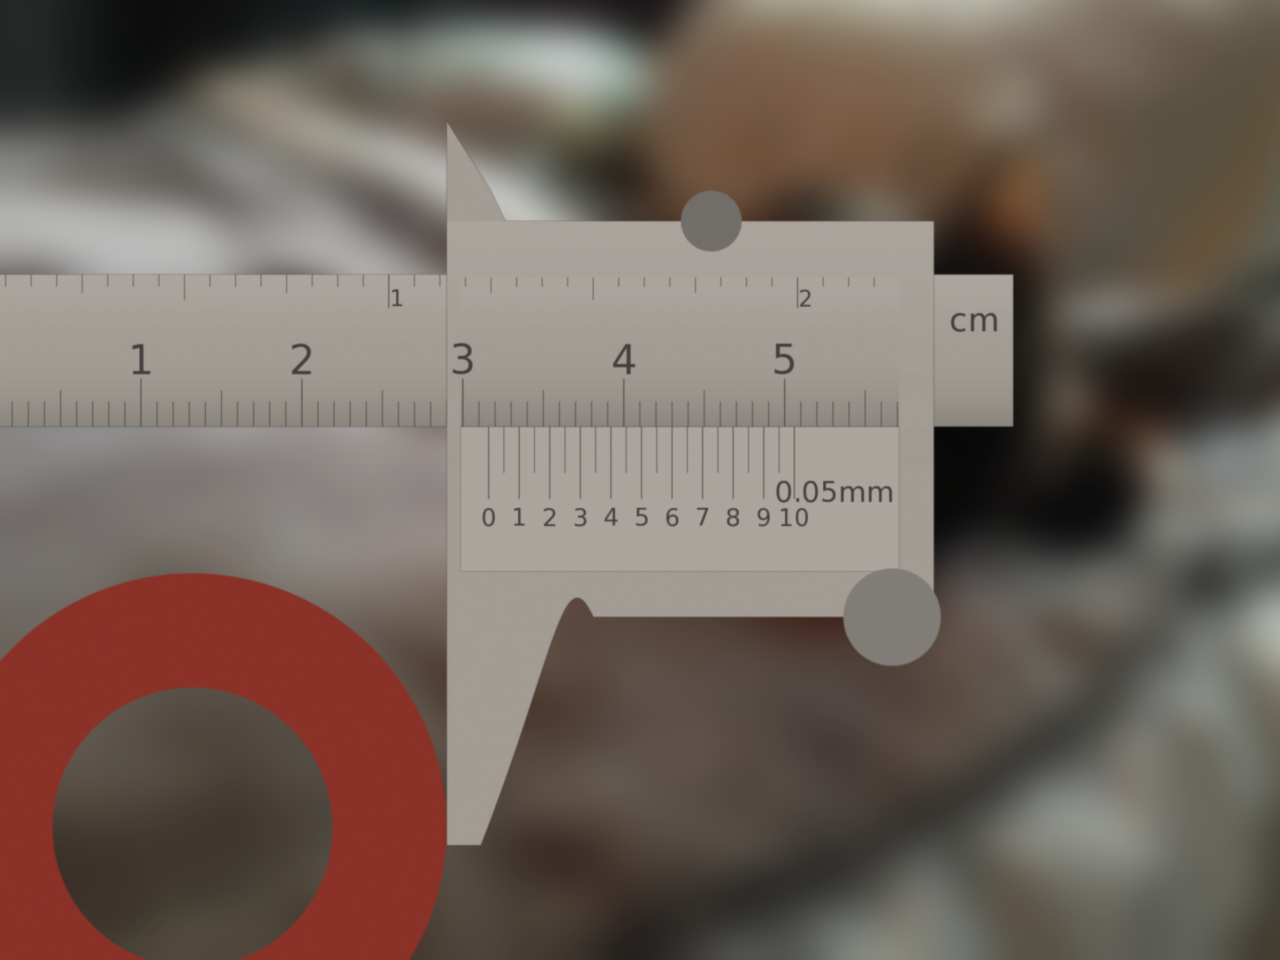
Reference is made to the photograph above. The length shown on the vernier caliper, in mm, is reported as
31.6 mm
